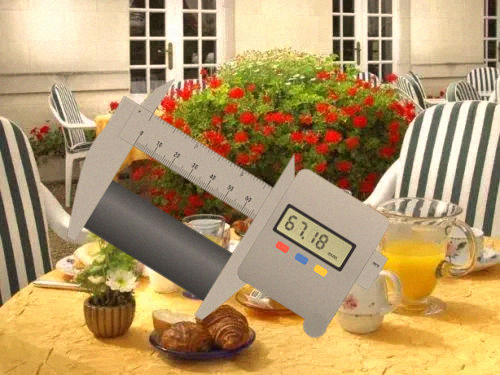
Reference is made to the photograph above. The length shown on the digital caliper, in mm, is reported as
67.18 mm
